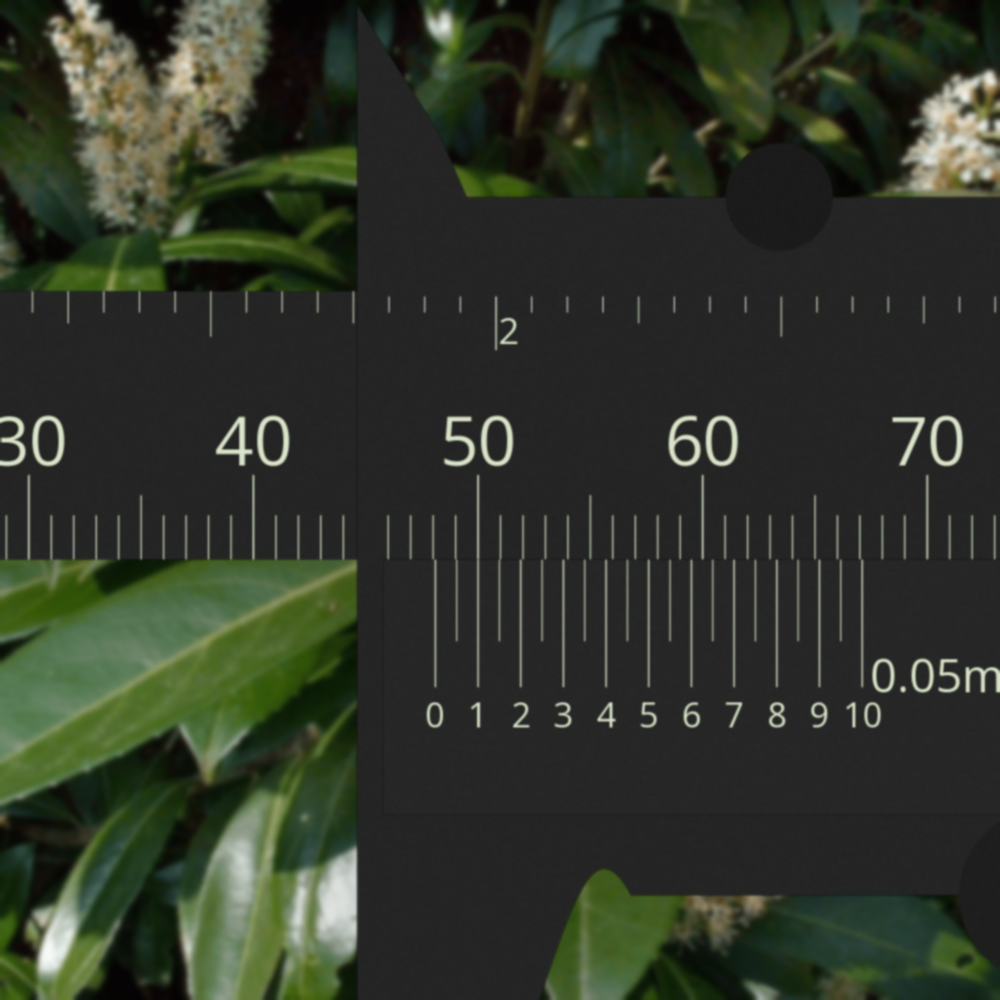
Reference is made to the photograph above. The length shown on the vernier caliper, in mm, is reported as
48.1 mm
